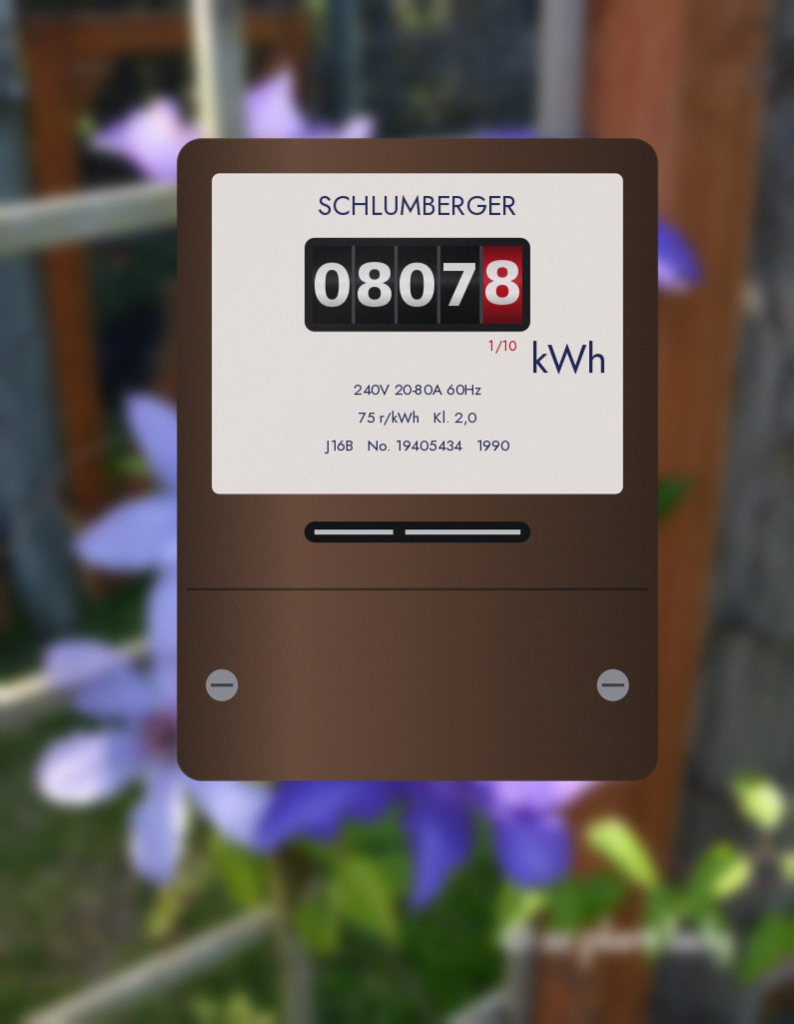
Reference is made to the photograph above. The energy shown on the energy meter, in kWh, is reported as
807.8 kWh
